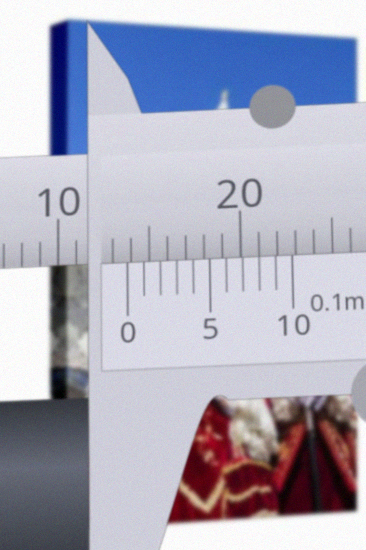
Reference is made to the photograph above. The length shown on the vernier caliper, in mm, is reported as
13.8 mm
